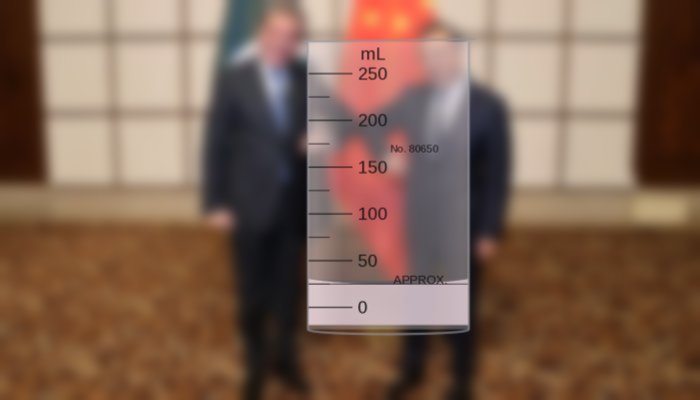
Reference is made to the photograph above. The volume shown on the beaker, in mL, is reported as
25 mL
